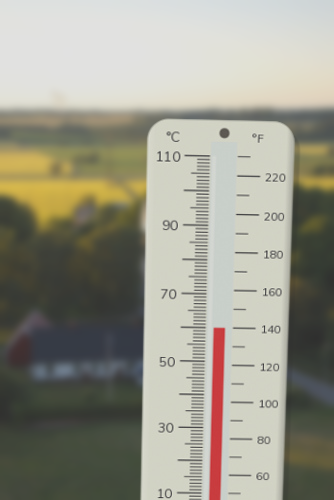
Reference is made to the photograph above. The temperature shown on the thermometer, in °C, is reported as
60 °C
